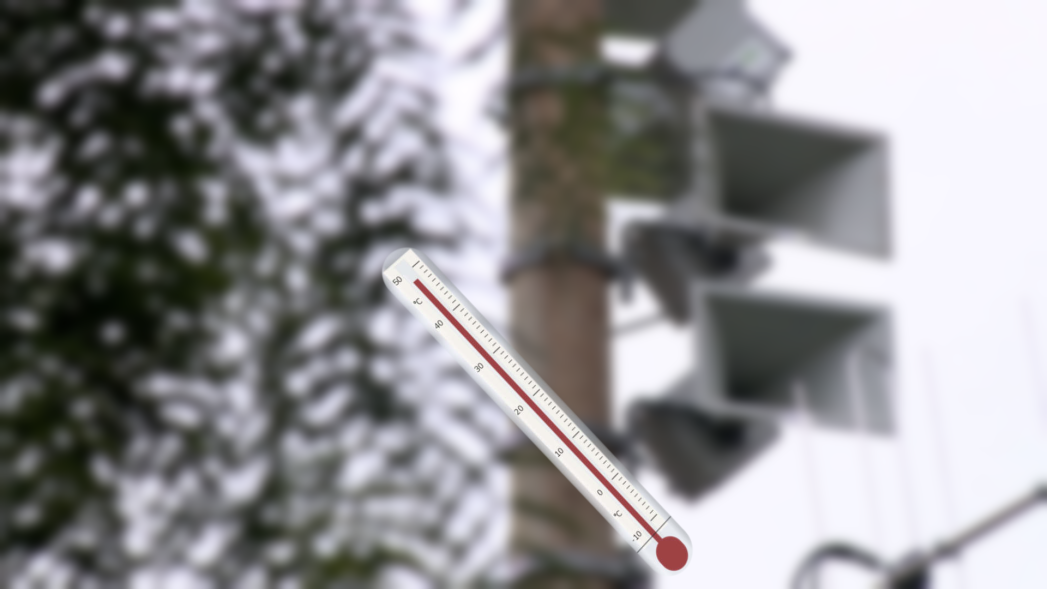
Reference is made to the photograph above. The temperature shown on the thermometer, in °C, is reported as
48 °C
